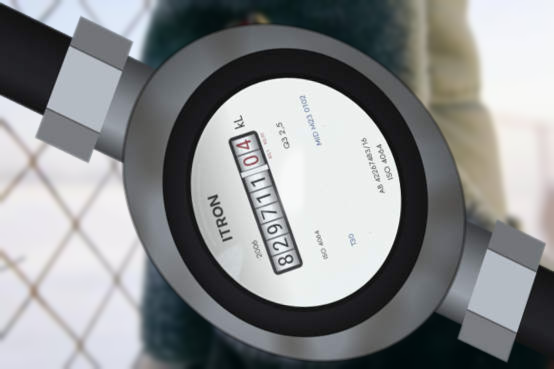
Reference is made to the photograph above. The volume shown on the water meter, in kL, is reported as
829711.04 kL
